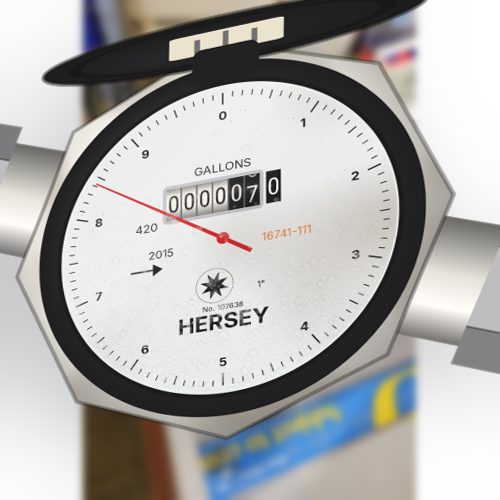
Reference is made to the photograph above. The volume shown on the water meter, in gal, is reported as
68.4 gal
